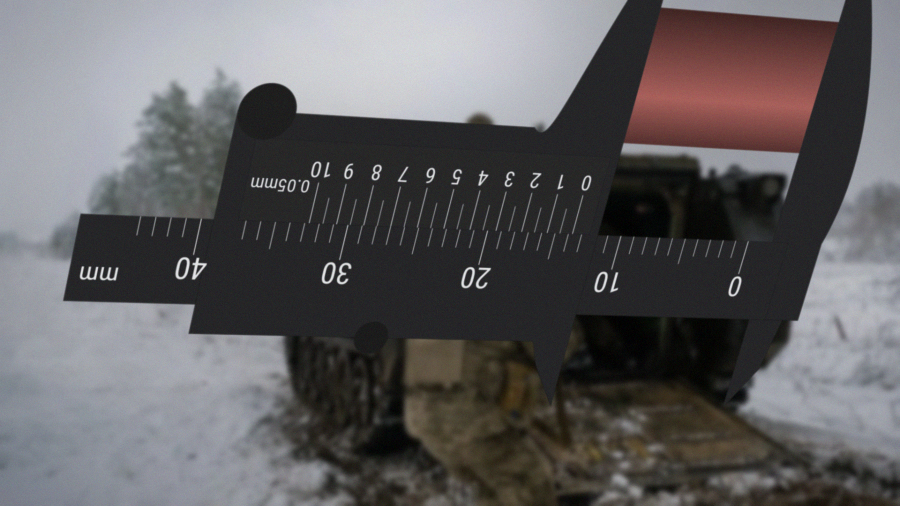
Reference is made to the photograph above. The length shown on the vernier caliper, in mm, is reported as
13.7 mm
